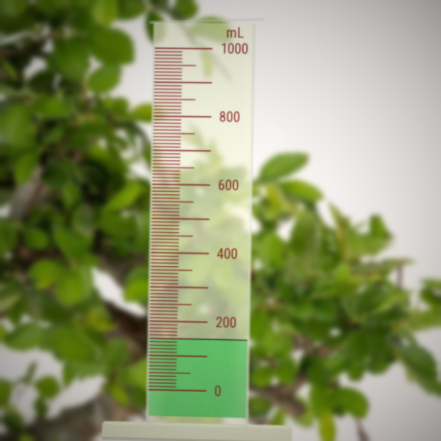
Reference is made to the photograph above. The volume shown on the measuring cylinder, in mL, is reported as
150 mL
